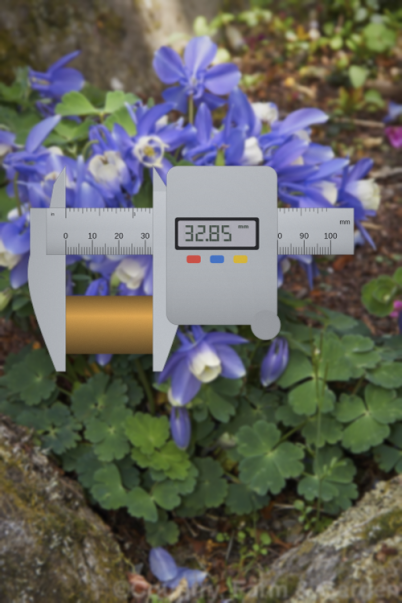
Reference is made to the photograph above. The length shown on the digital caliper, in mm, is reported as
32.85 mm
